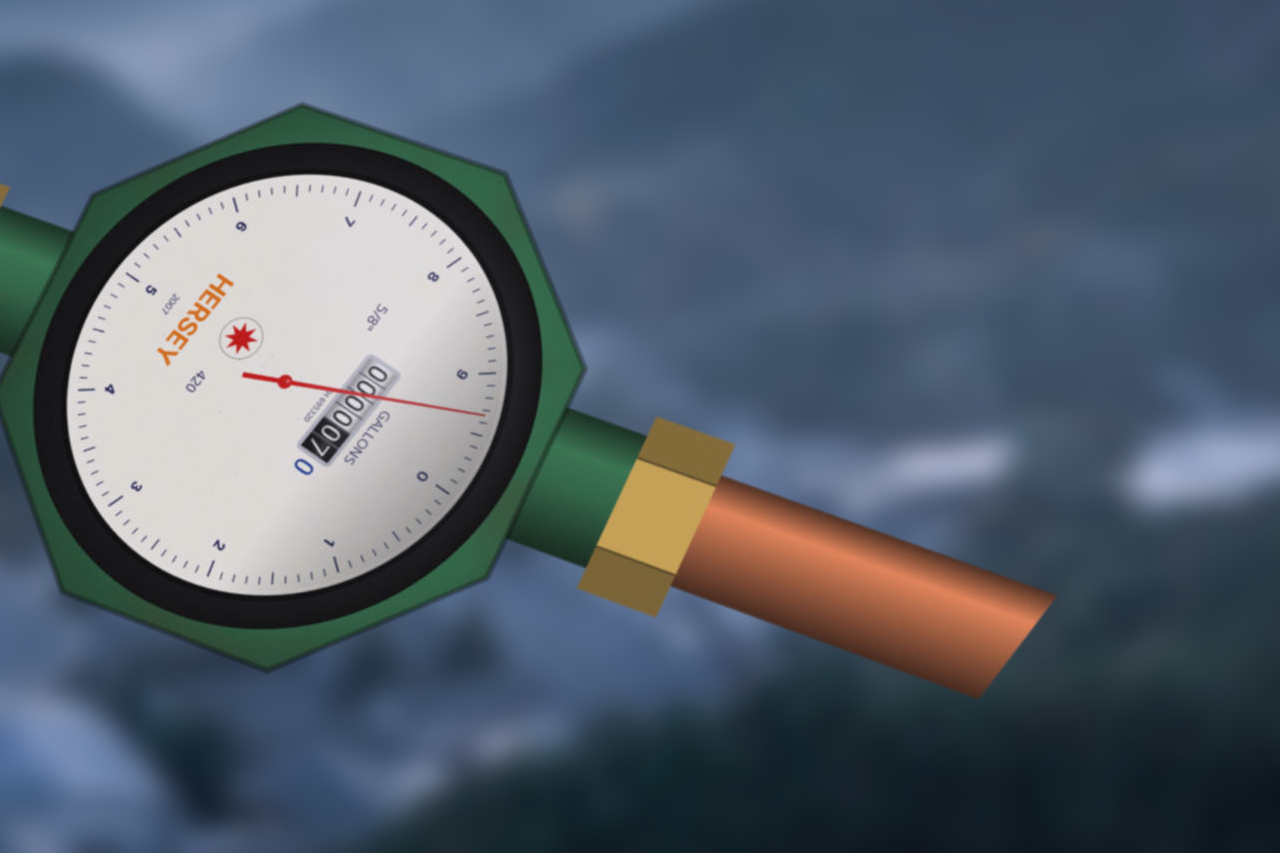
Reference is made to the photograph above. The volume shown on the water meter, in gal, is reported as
69.3 gal
